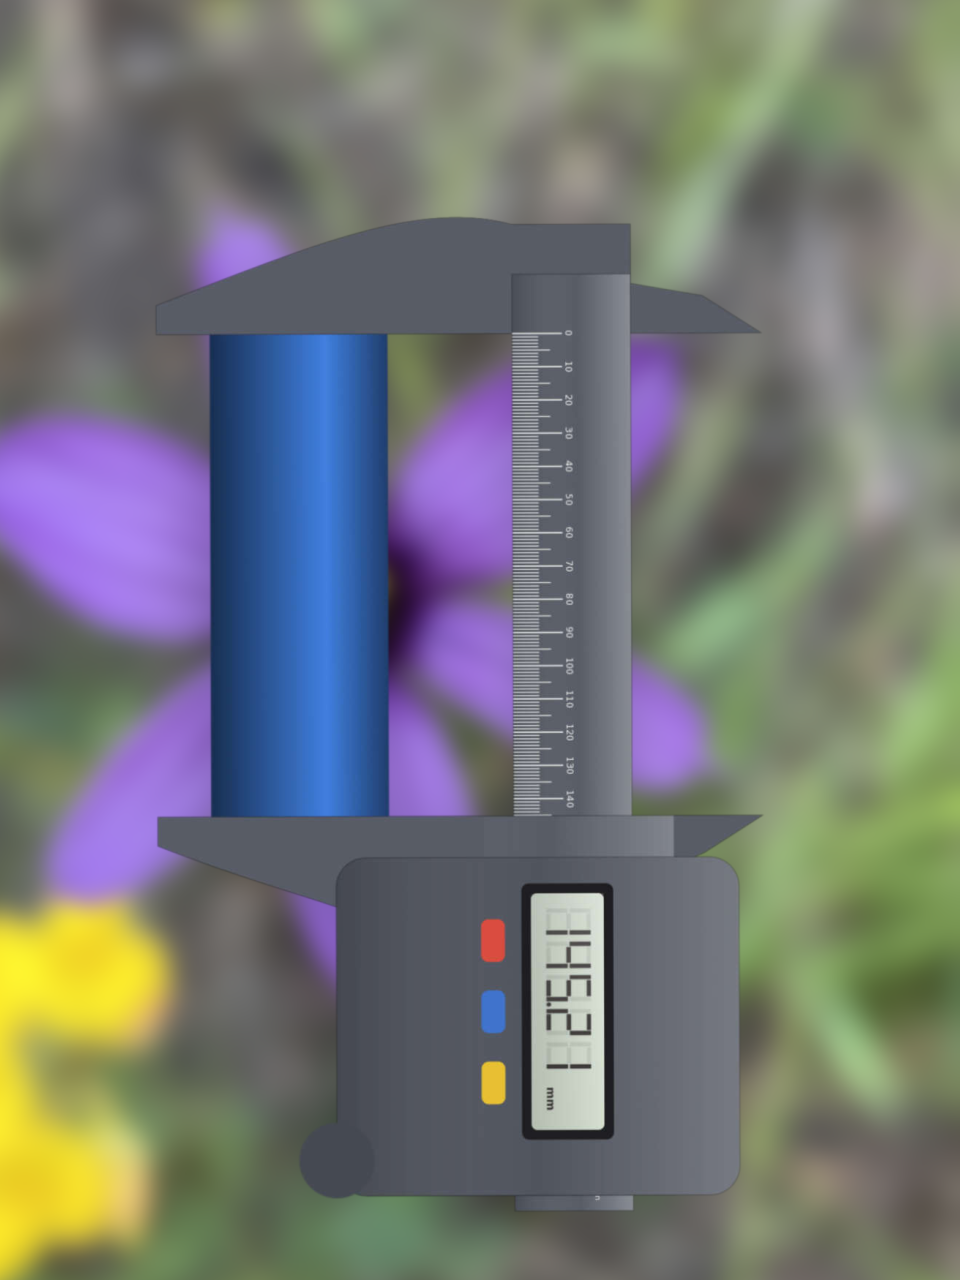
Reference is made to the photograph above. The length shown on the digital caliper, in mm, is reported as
145.21 mm
